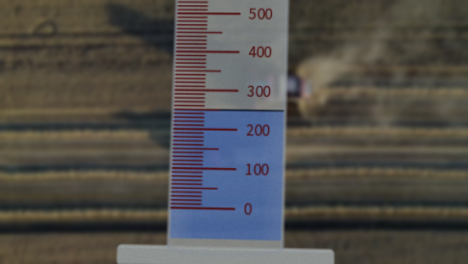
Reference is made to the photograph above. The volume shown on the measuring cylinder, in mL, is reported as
250 mL
